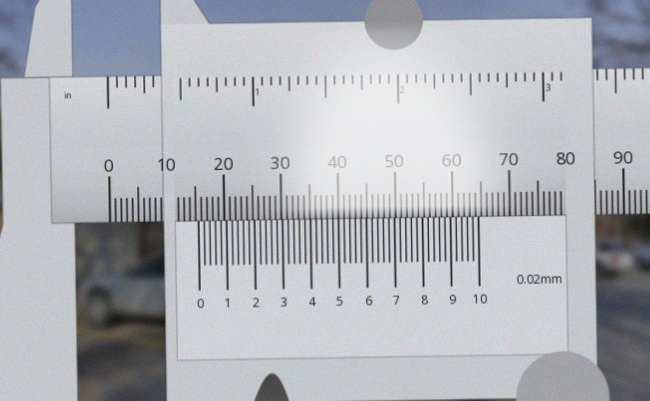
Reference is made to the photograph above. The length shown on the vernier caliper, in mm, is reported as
15.5 mm
